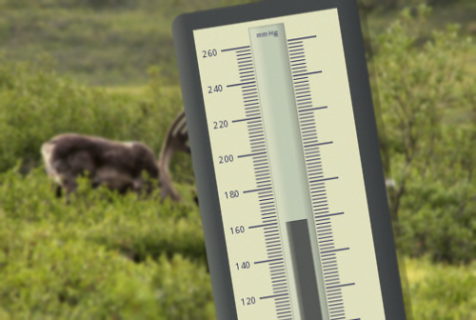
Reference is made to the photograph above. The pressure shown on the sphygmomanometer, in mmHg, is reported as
160 mmHg
